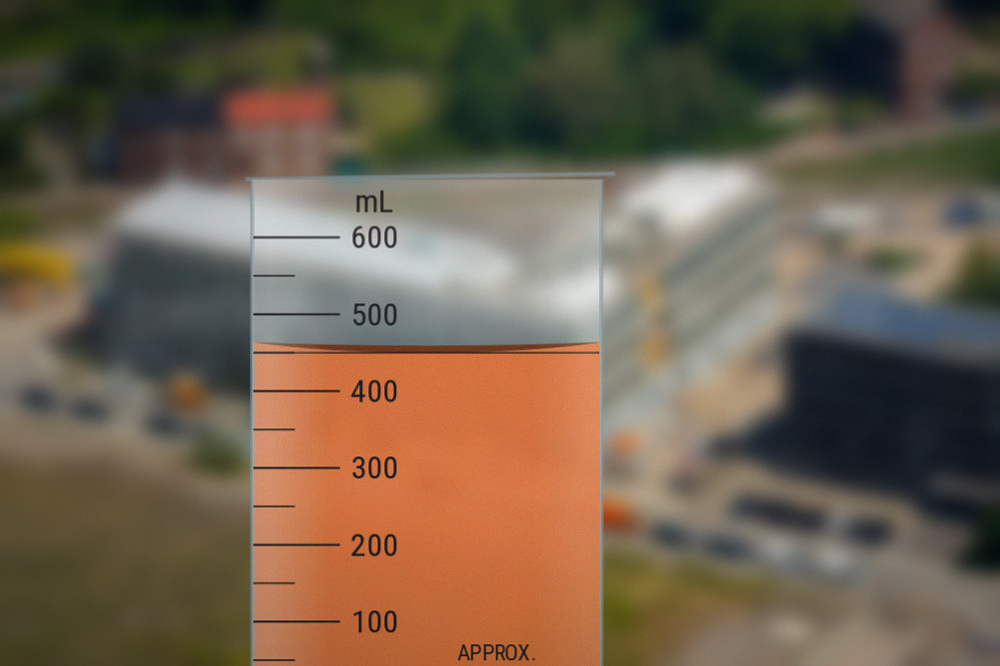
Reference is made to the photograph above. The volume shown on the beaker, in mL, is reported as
450 mL
